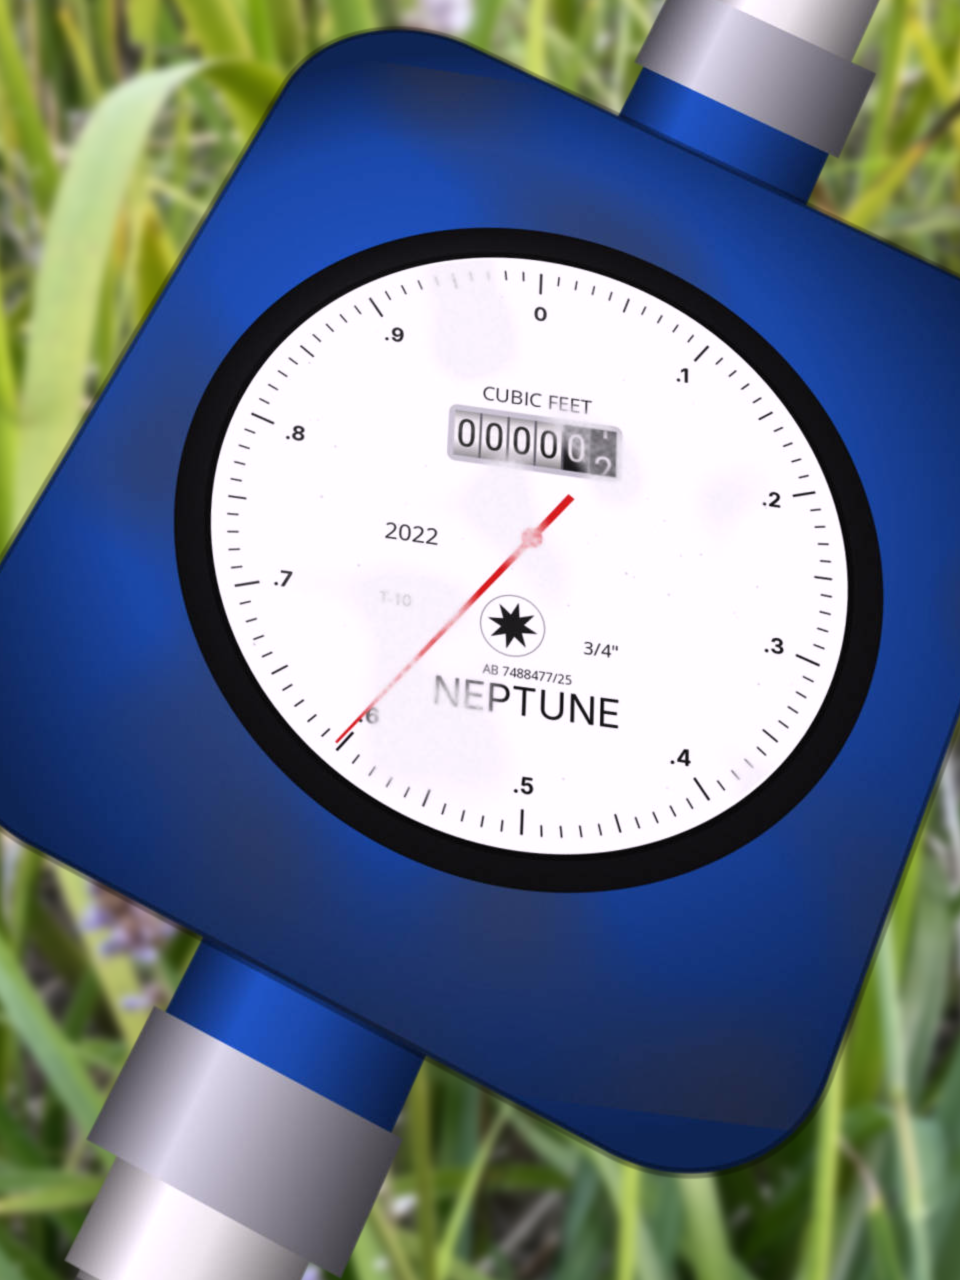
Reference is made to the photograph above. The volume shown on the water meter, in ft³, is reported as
1.60 ft³
